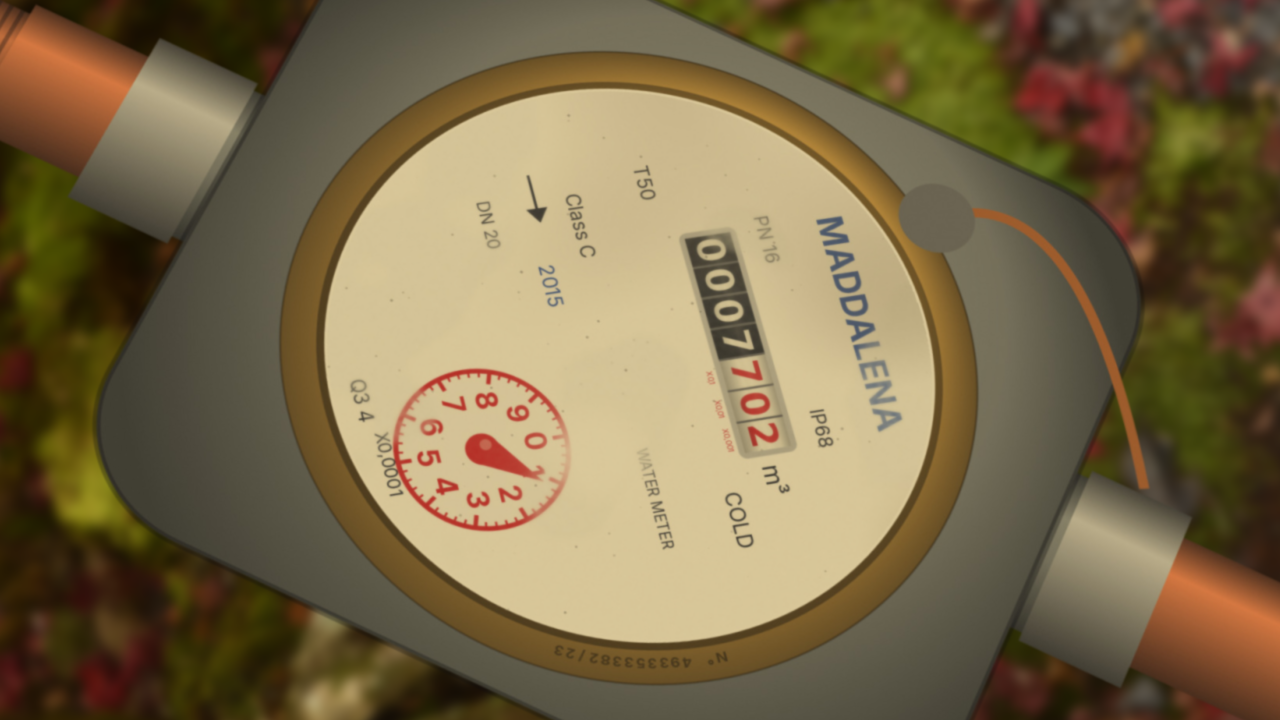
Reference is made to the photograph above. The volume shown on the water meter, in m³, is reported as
7.7021 m³
